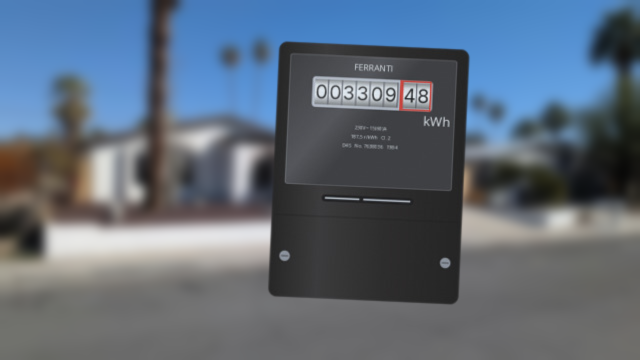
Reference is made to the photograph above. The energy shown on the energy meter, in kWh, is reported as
3309.48 kWh
